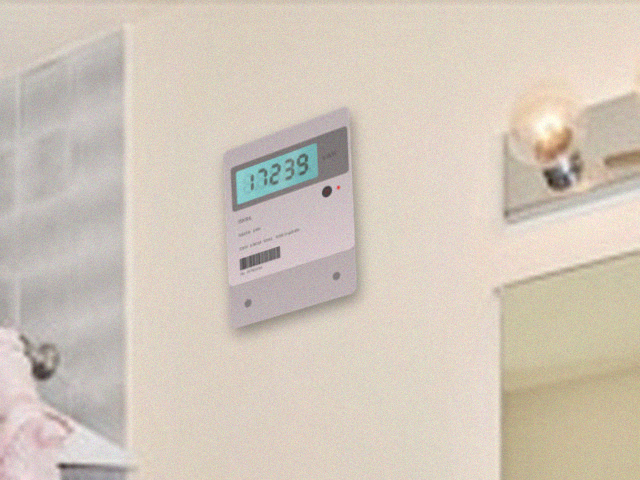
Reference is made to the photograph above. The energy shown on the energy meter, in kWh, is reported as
17239 kWh
